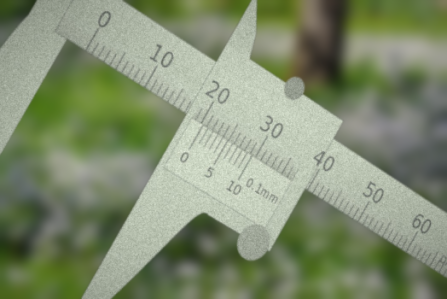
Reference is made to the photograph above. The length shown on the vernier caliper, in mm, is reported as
20.4 mm
